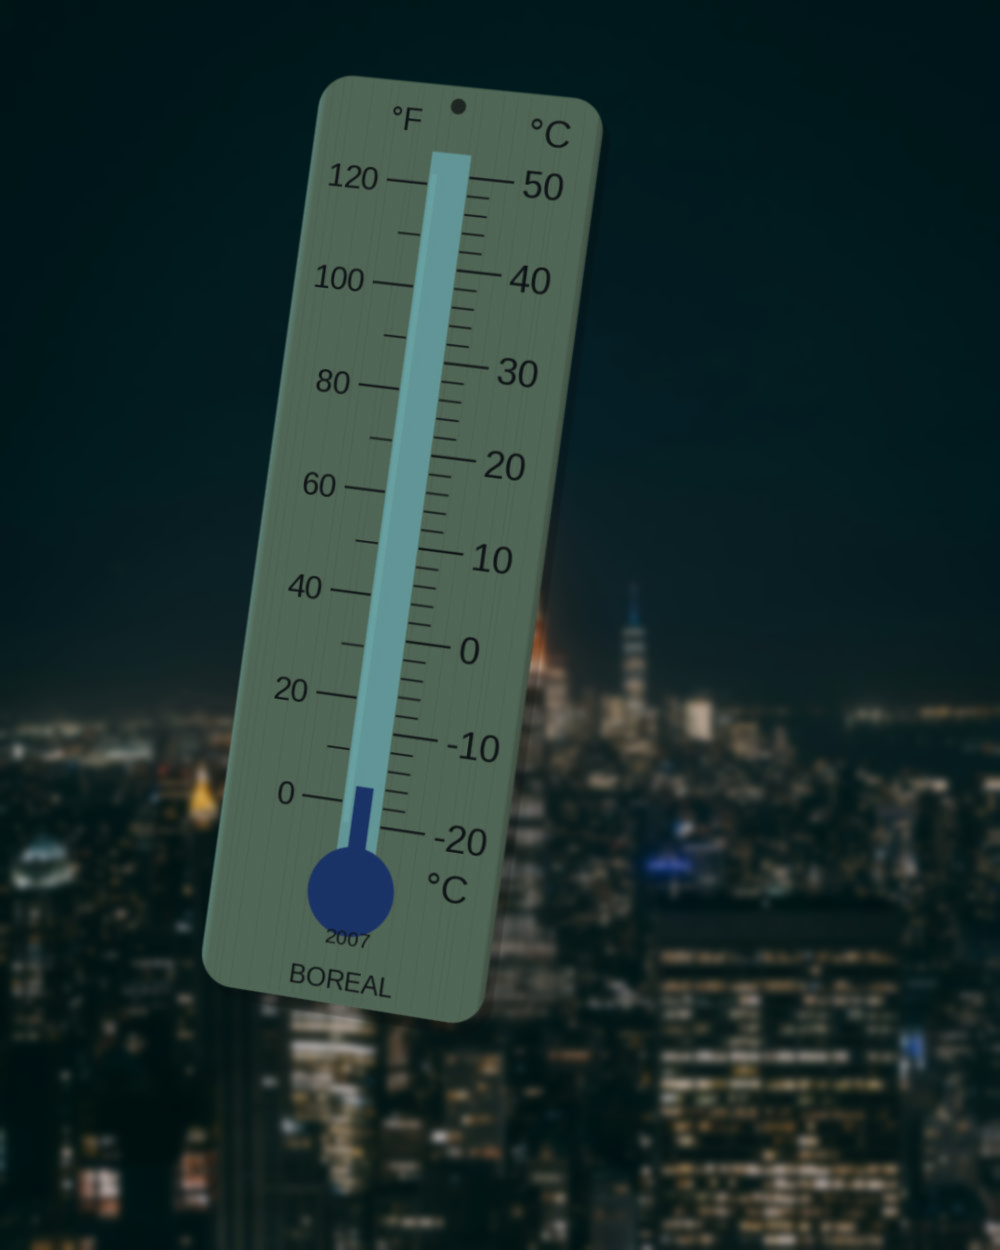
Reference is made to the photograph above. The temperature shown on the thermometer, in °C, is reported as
-16 °C
